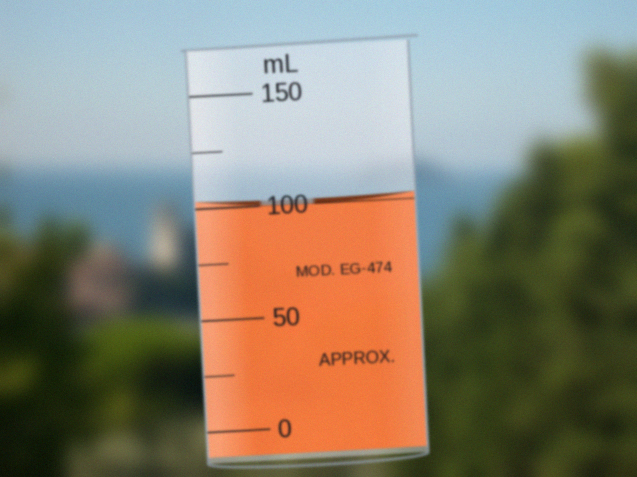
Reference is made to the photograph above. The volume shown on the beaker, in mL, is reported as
100 mL
